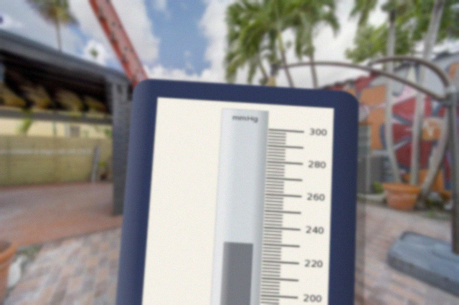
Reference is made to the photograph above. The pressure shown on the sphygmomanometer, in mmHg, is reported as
230 mmHg
